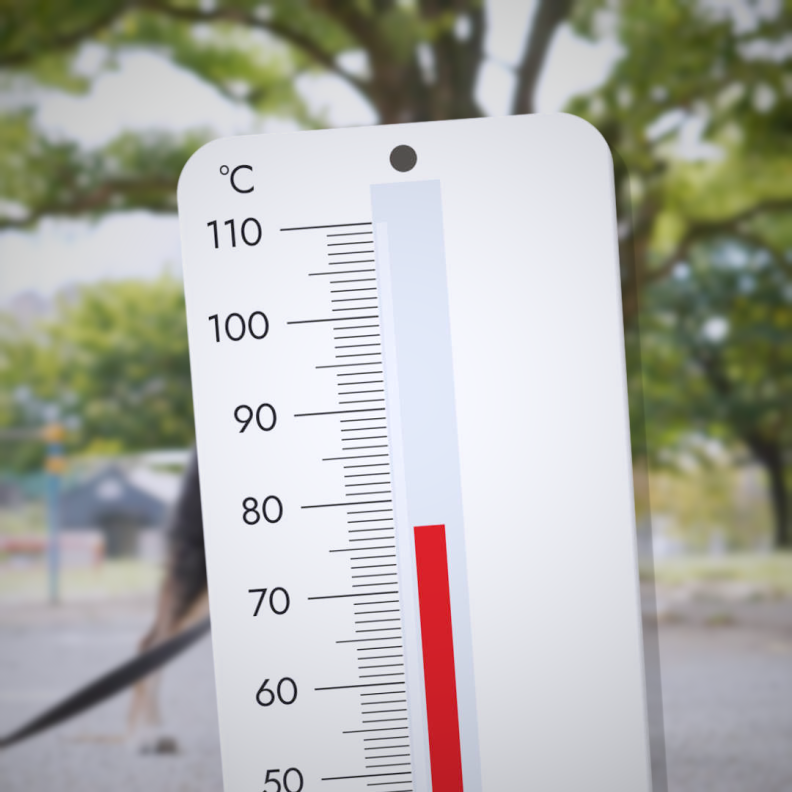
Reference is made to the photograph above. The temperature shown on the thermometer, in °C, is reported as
77 °C
